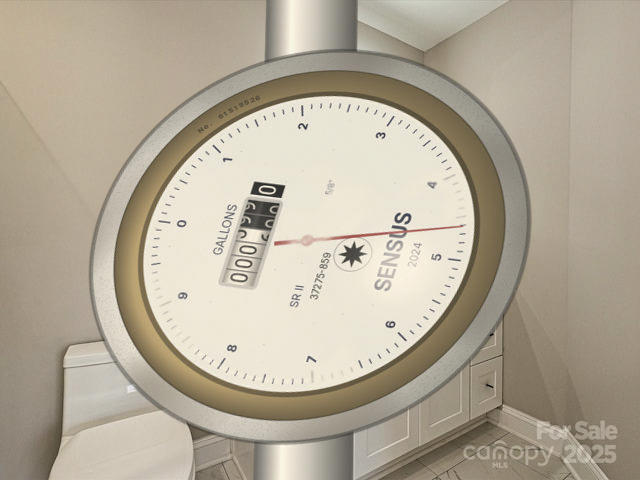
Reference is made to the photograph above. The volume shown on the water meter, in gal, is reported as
5994.6 gal
